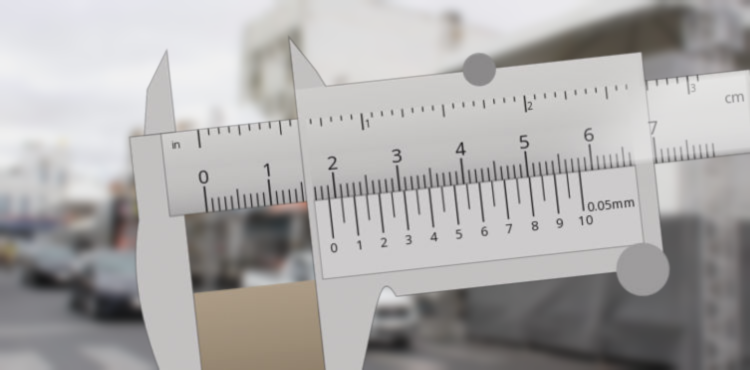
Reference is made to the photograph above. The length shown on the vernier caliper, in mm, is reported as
19.0 mm
